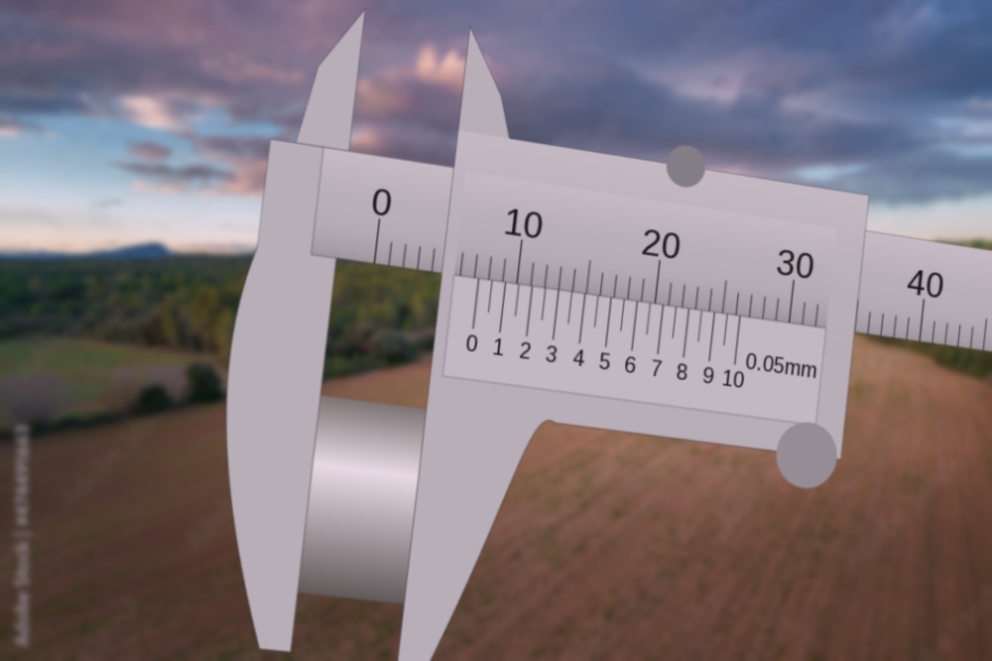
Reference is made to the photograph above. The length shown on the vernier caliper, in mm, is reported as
7.3 mm
